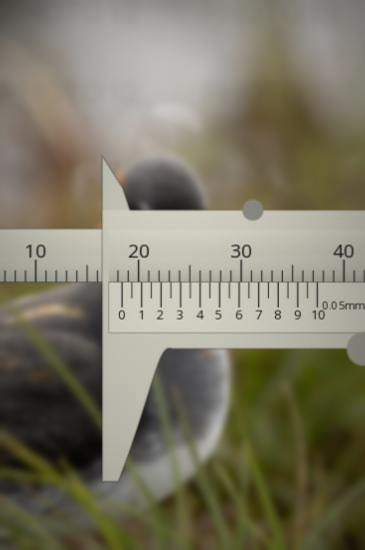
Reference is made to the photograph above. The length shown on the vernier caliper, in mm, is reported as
18.4 mm
